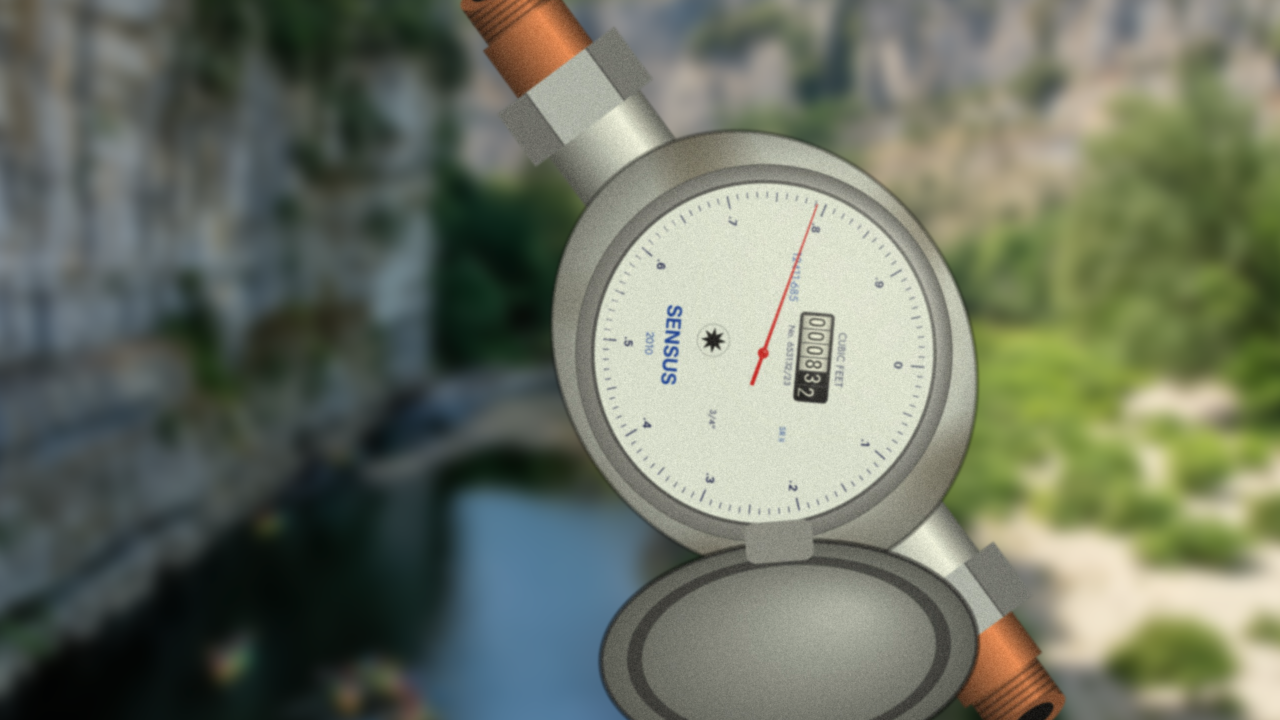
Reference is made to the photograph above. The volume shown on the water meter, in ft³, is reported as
831.79 ft³
